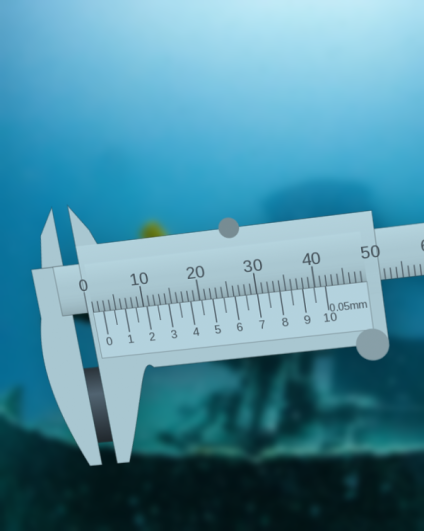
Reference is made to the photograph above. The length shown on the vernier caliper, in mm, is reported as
2.8 mm
